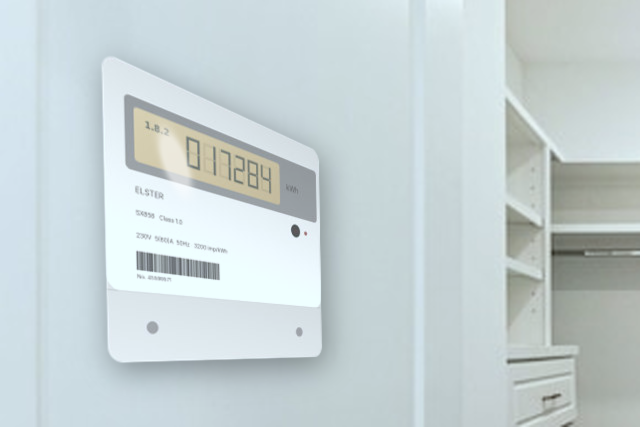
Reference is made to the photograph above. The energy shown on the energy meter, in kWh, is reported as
17284 kWh
